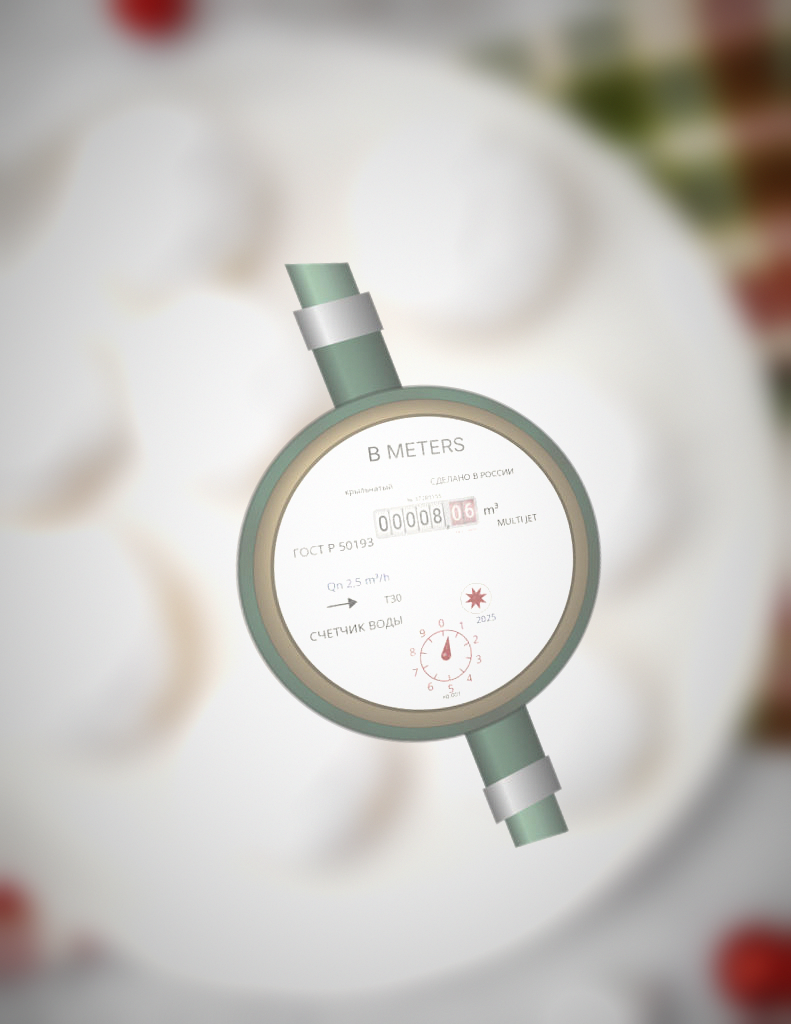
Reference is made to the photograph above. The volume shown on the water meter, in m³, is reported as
8.060 m³
